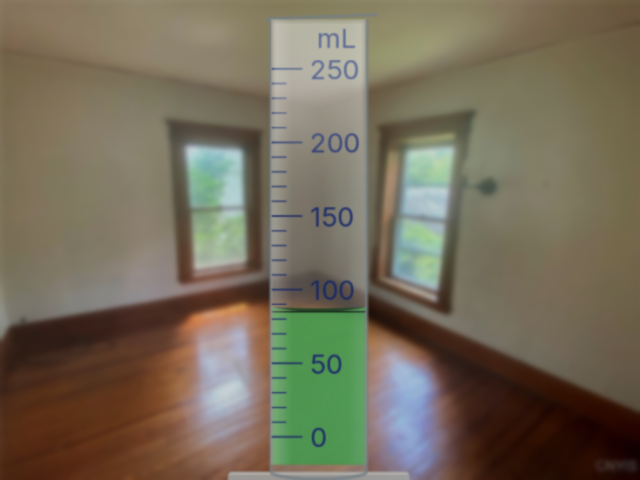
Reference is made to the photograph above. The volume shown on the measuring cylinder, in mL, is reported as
85 mL
